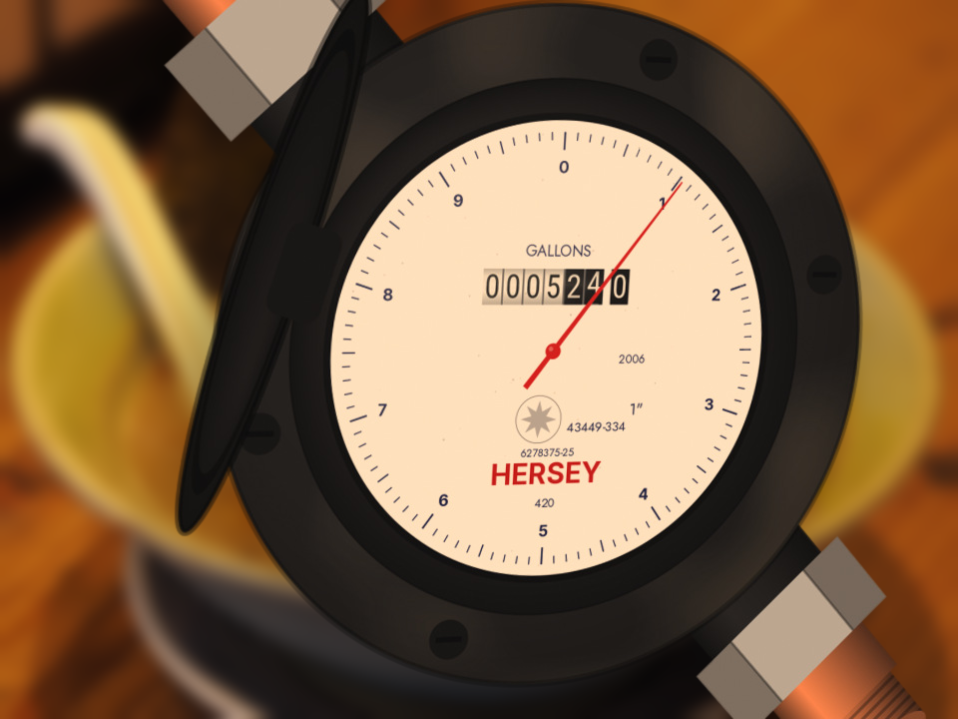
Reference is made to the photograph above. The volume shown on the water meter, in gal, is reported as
5241.0 gal
